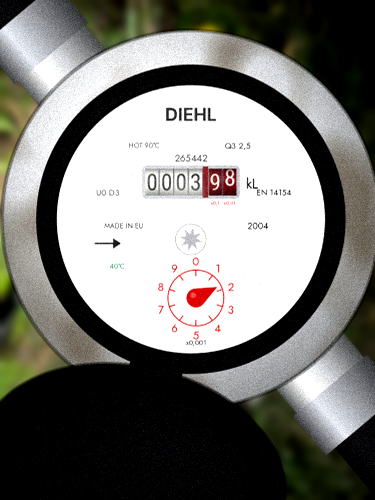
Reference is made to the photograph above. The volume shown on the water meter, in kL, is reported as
3.981 kL
